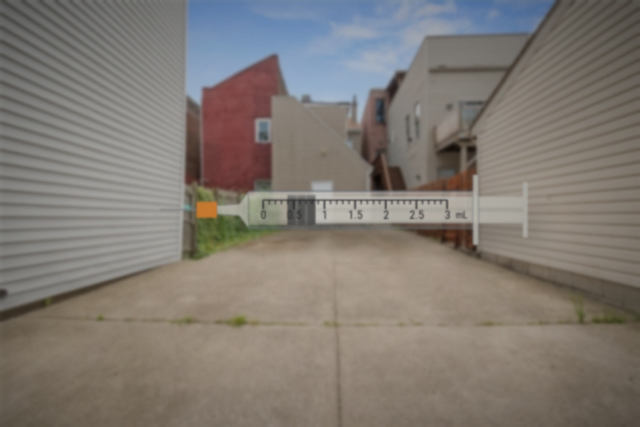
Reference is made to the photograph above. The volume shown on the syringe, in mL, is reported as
0.4 mL
